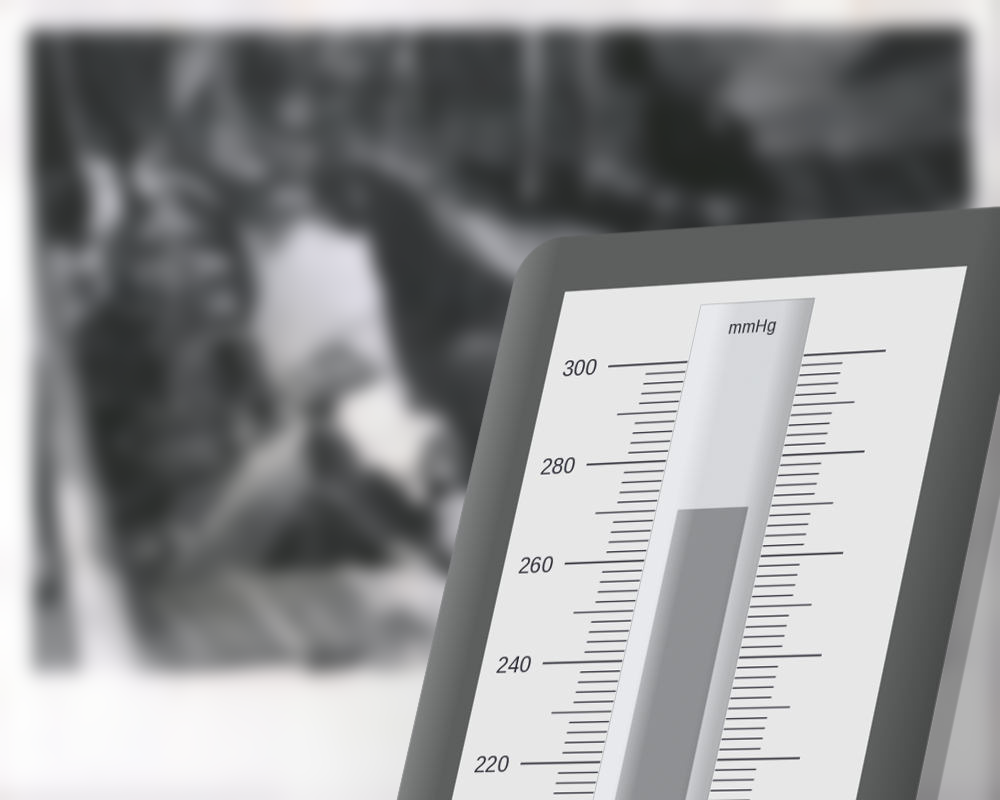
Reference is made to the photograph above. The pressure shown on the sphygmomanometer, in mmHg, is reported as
270 mmHg
